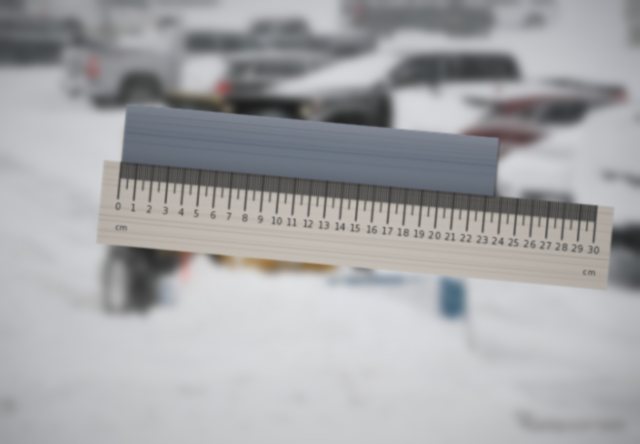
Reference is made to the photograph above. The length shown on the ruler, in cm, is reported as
23.5 cm
